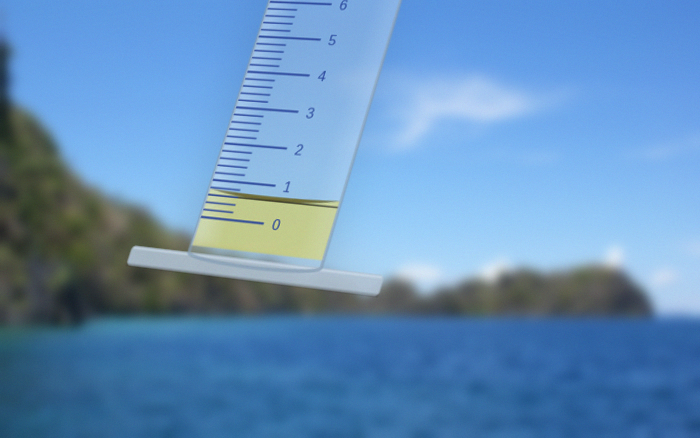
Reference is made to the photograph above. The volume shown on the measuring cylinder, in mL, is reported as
0.6 mL
